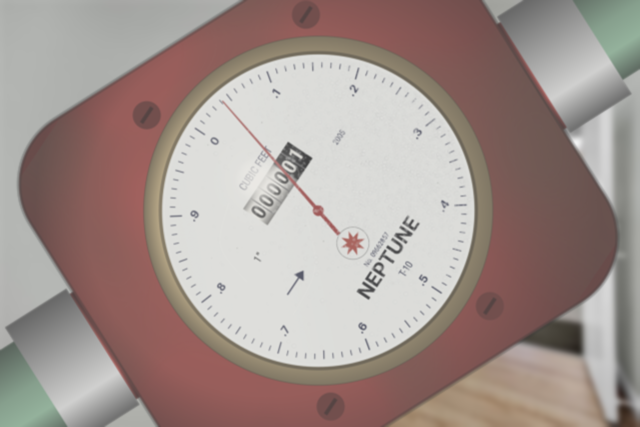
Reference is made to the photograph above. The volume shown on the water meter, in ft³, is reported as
1.04 ft³
